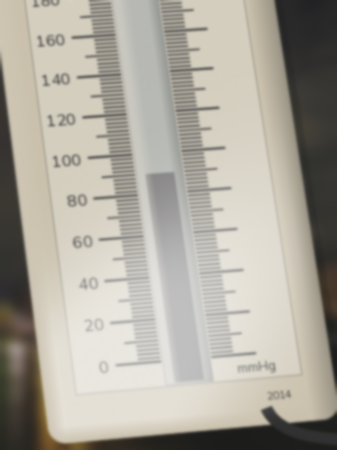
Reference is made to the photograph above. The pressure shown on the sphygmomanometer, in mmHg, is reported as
90 mmHg
